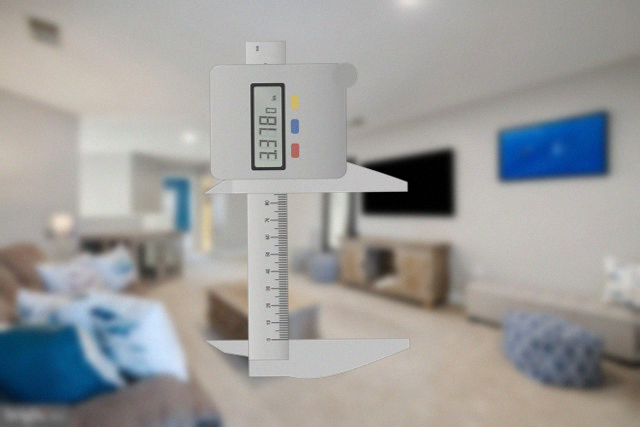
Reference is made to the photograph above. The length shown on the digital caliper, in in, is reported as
3.3780 in
